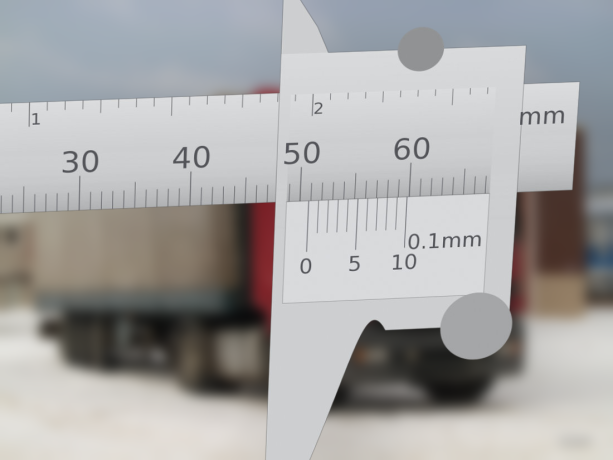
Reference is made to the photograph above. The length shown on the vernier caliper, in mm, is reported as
50.8 mm
